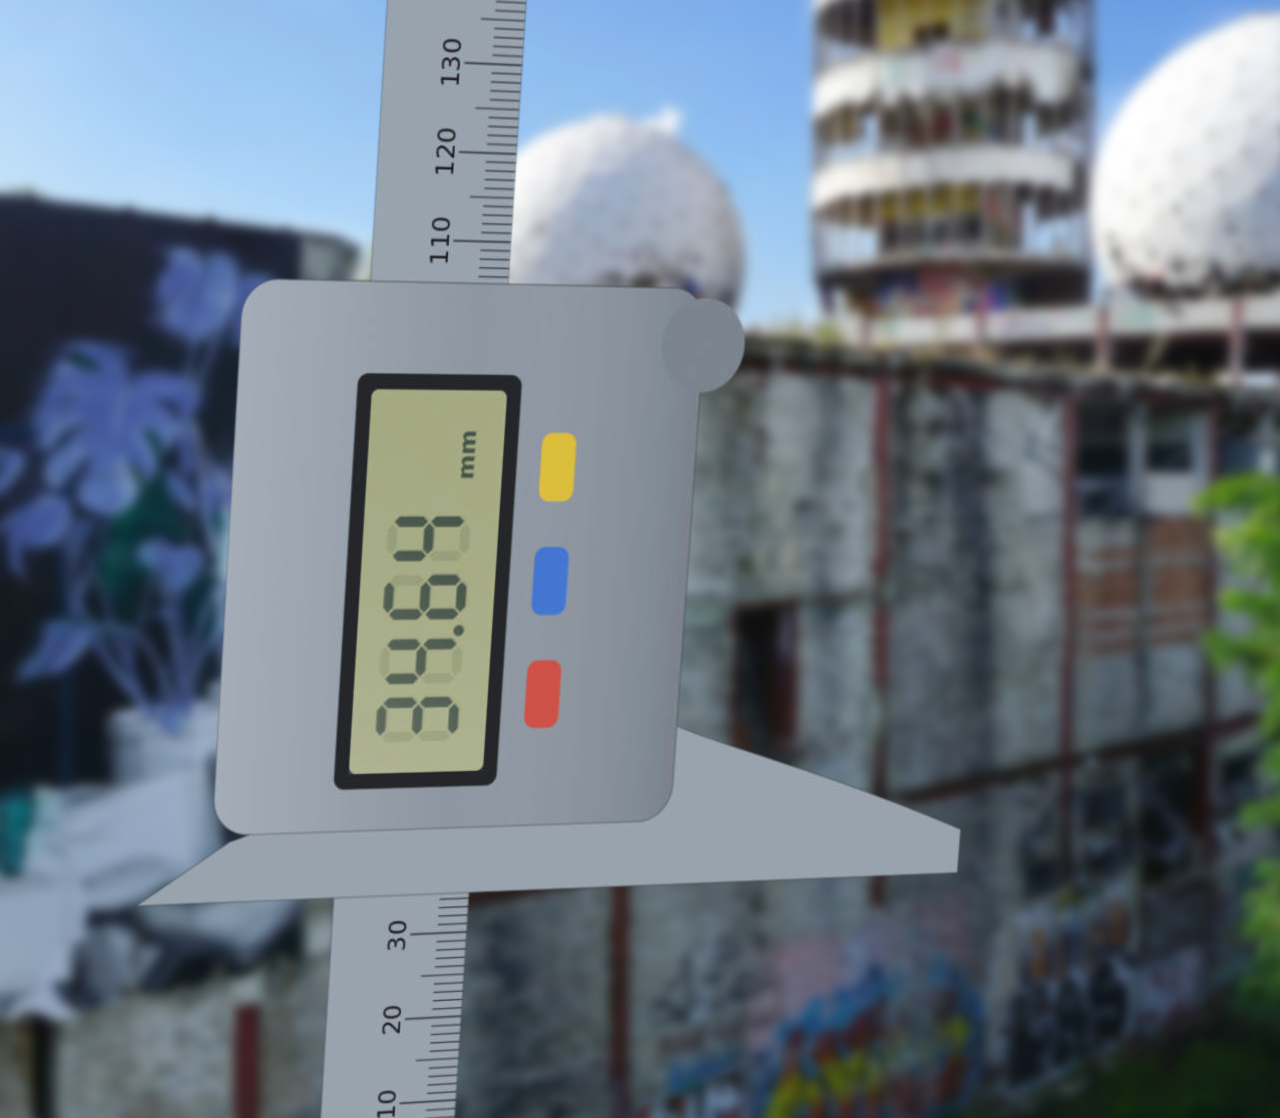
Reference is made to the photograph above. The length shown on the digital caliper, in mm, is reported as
34.64 mm
